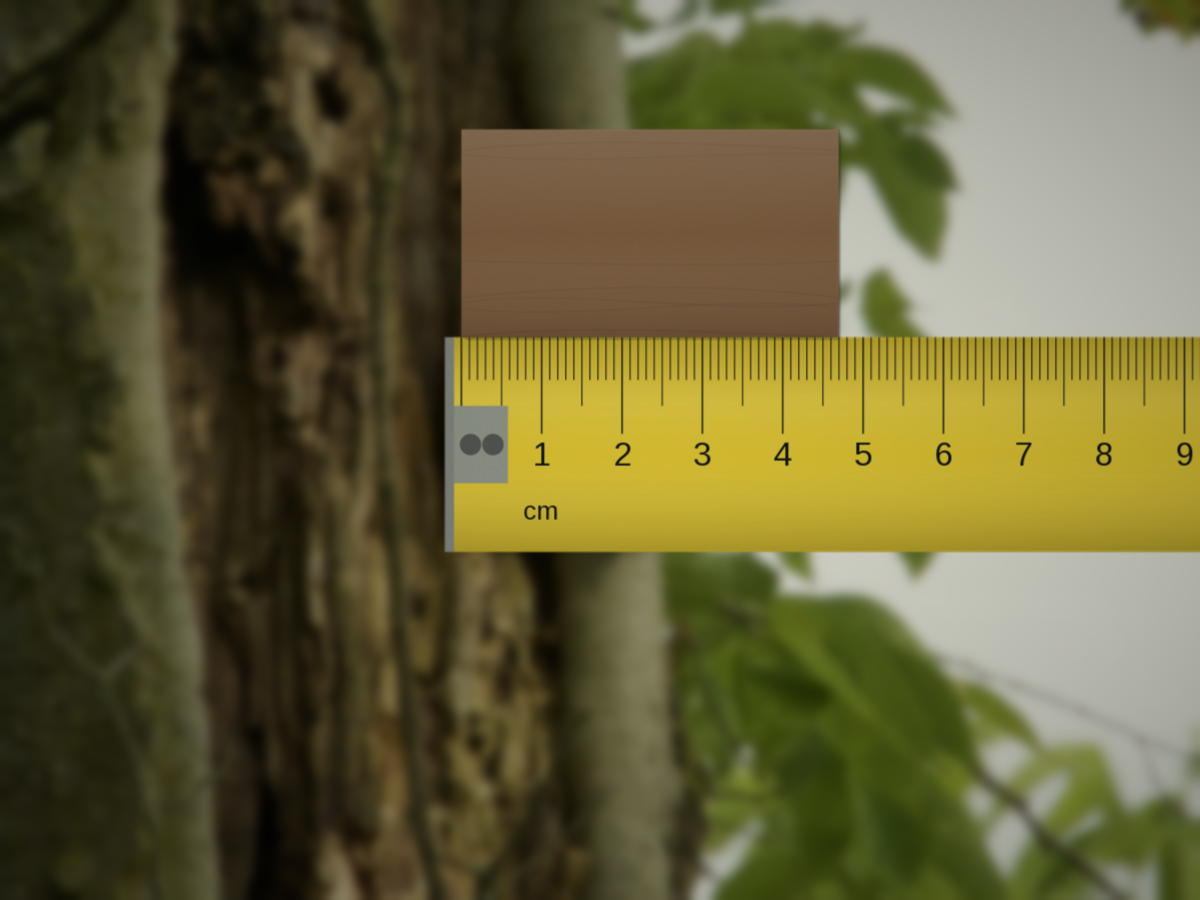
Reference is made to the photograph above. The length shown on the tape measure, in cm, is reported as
4.7 cm
